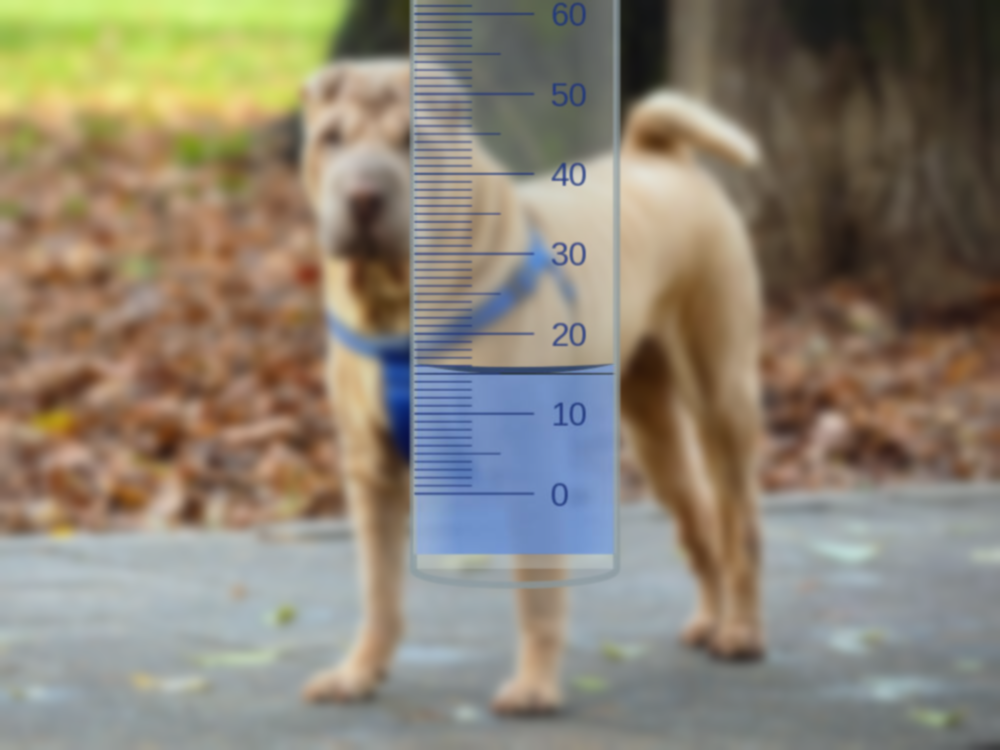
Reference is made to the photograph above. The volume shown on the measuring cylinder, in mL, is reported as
15 mL
